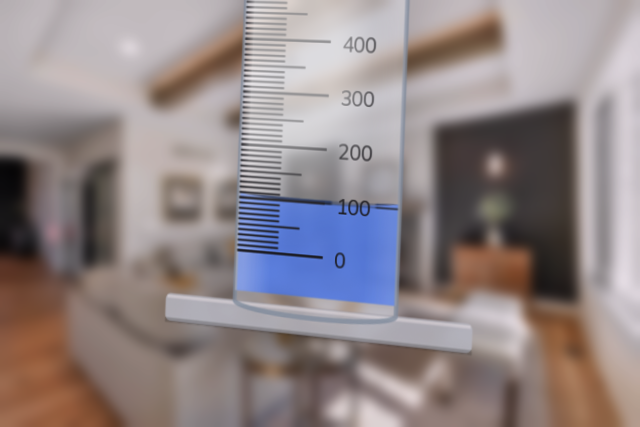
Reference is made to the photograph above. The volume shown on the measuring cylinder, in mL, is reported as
100 mL
